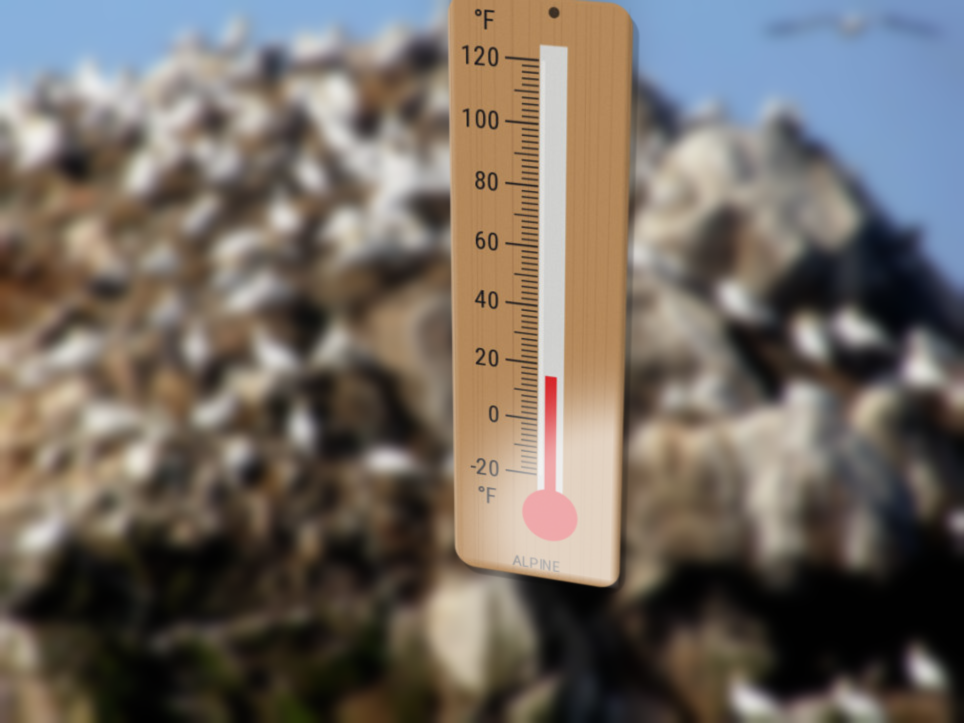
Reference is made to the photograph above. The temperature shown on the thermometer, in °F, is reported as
16 °F
